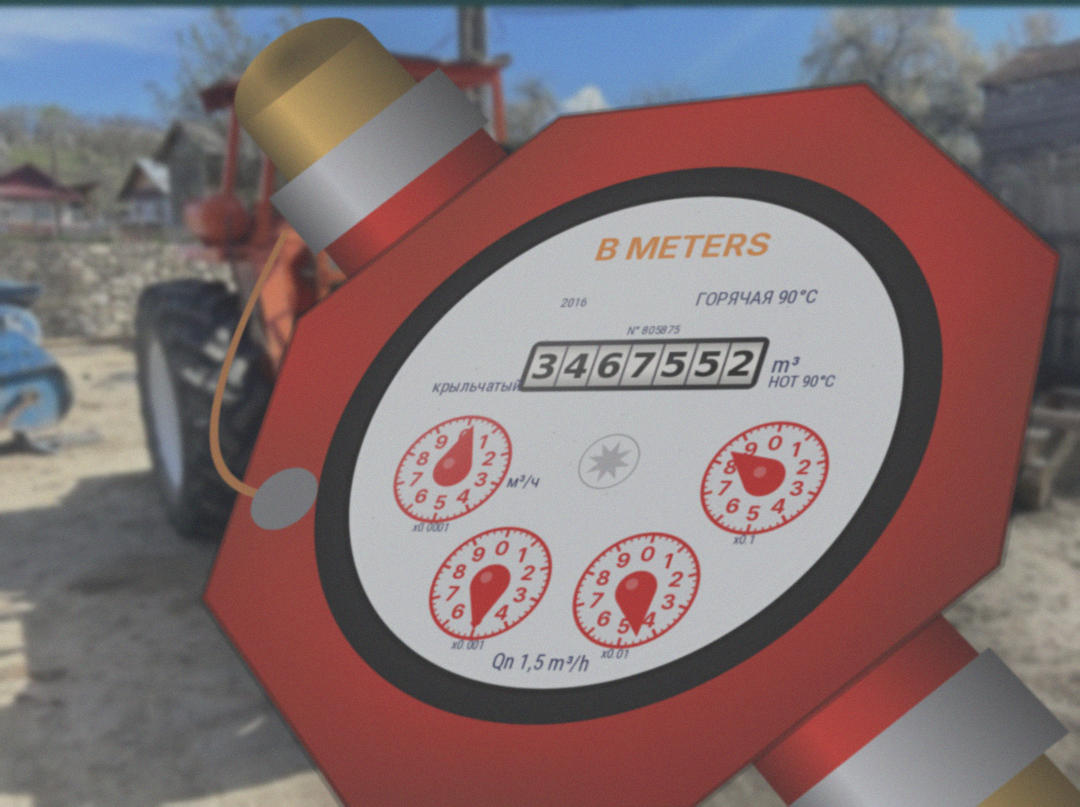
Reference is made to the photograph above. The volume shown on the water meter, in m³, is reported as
3467552.8450 m³
